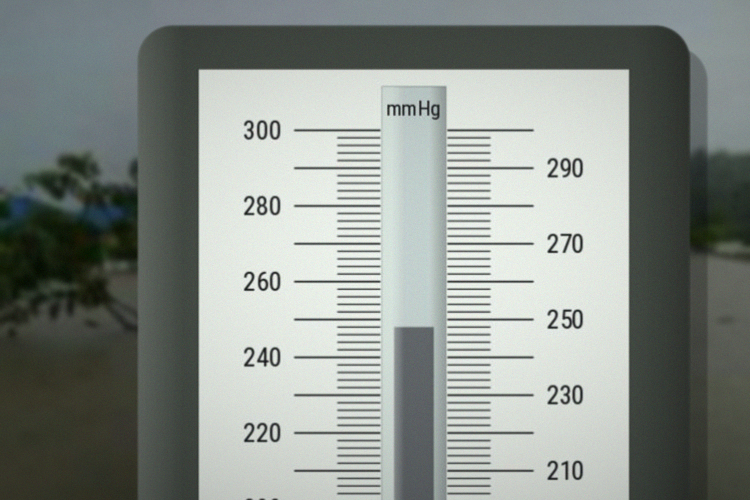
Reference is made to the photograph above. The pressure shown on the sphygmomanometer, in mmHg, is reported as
248 mmHg
